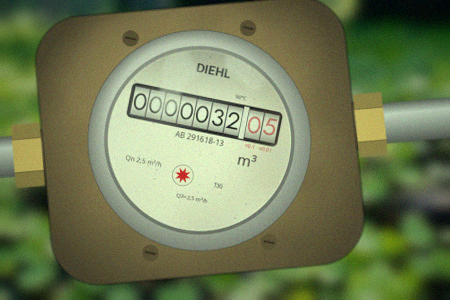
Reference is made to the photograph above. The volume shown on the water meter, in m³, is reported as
32.05 m³
